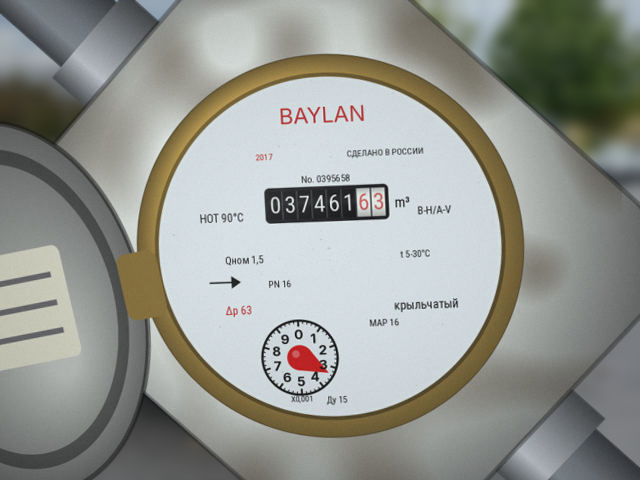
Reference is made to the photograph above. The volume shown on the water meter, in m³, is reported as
37461.633 m³
